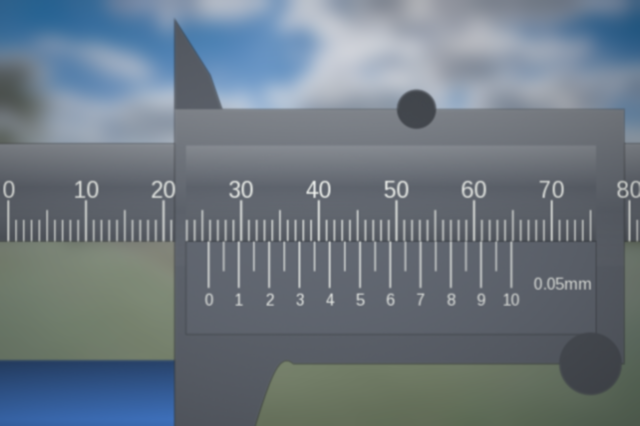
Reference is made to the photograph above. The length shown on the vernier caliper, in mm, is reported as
25.8 mm
